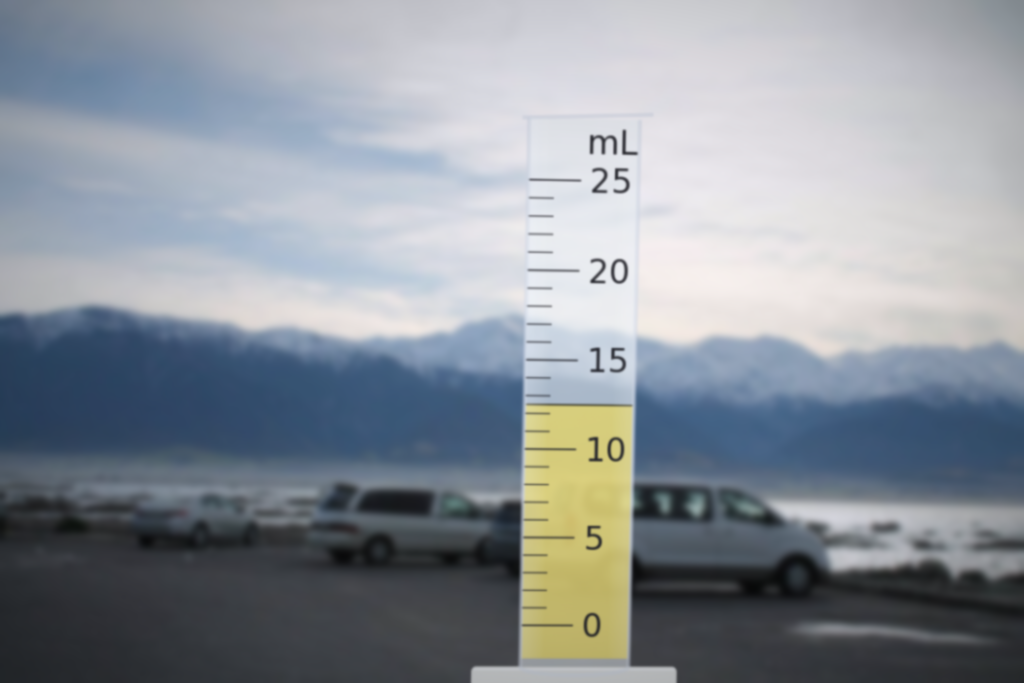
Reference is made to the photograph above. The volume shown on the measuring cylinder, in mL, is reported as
12.5 mL
